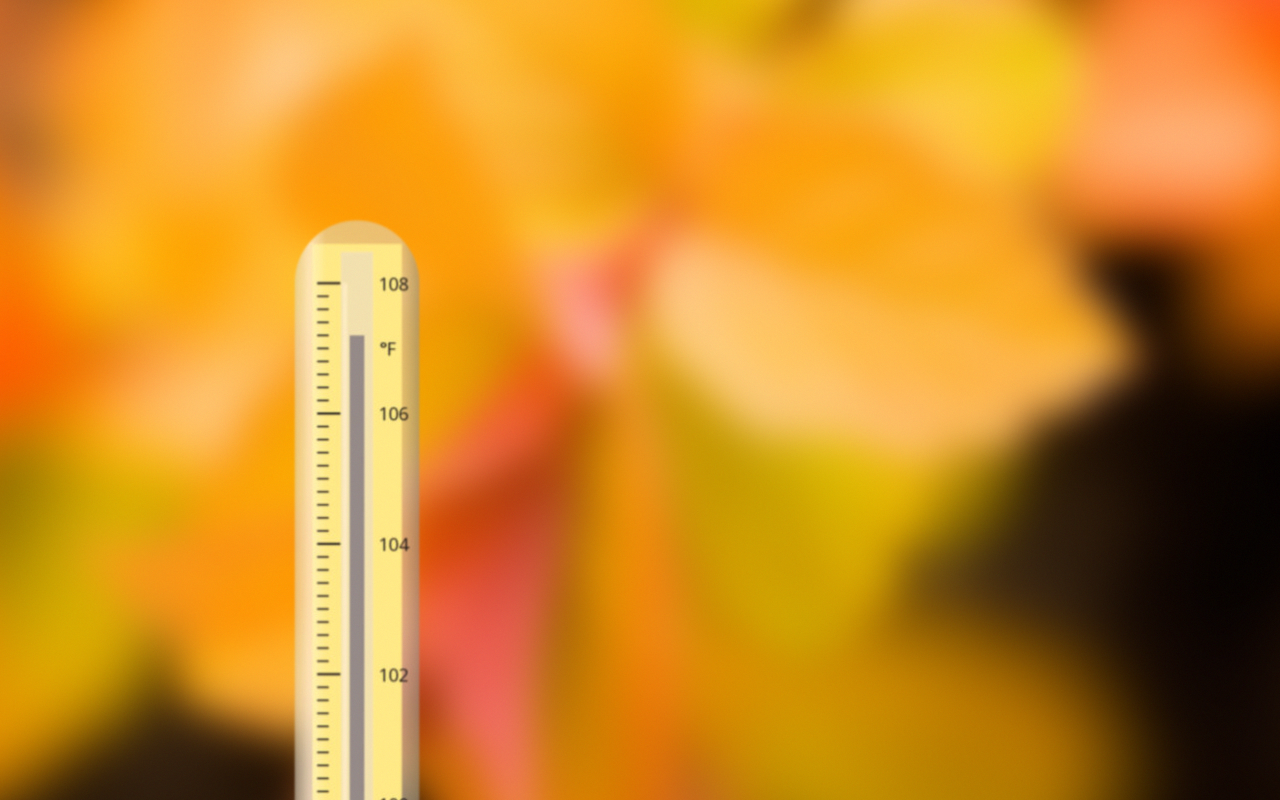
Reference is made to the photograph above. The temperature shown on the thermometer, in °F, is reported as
107.2 °F
